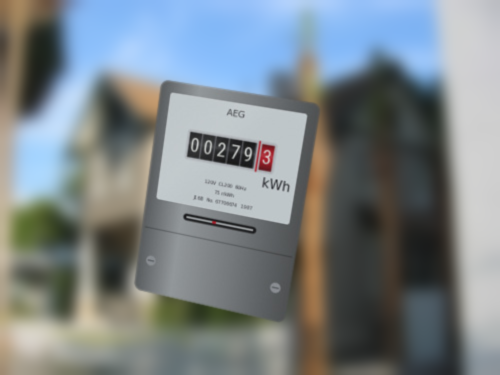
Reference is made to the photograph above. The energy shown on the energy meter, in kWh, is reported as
279.3 kWh
